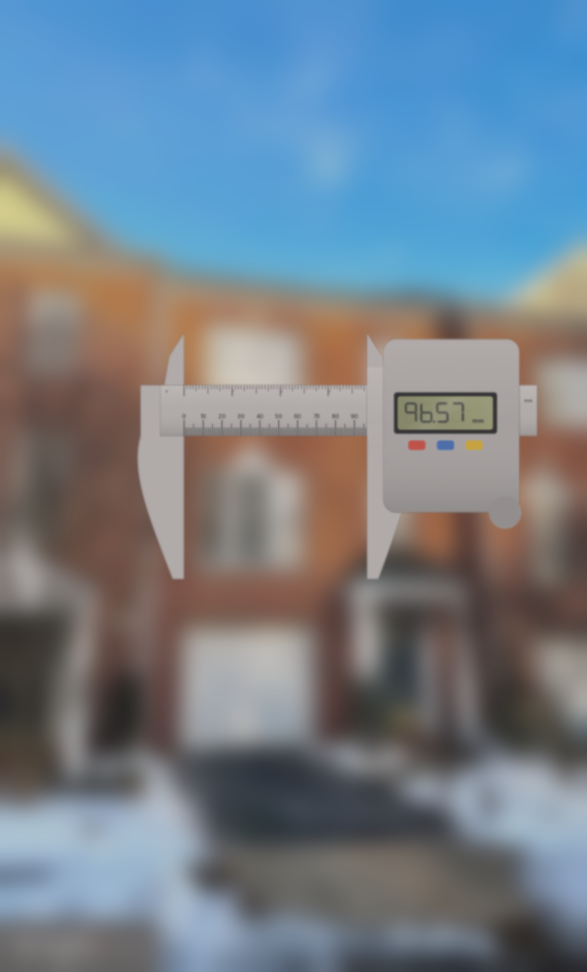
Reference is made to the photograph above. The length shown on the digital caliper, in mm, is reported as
96.57 mm
